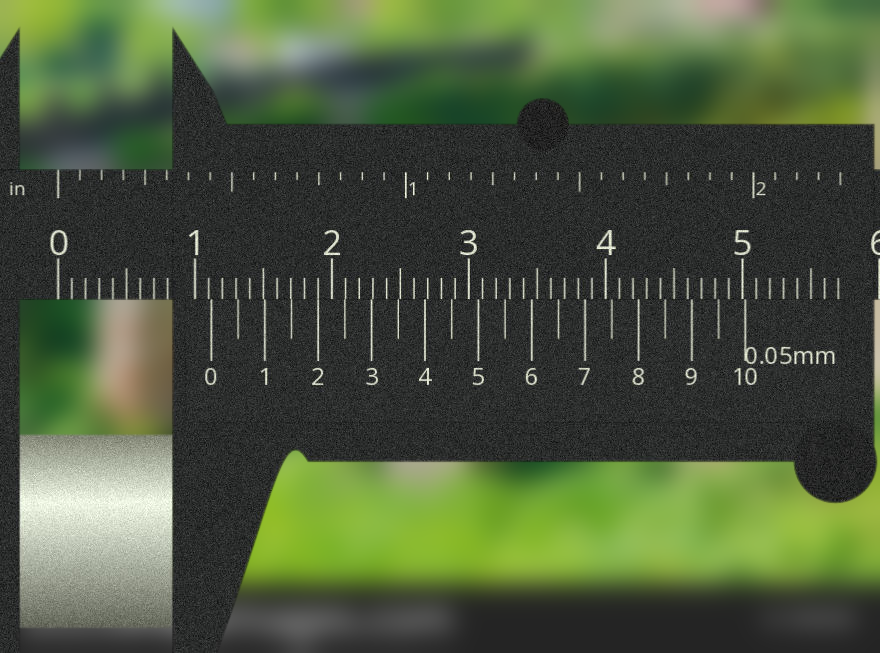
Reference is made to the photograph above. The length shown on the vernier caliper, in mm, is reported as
11.2 mm
